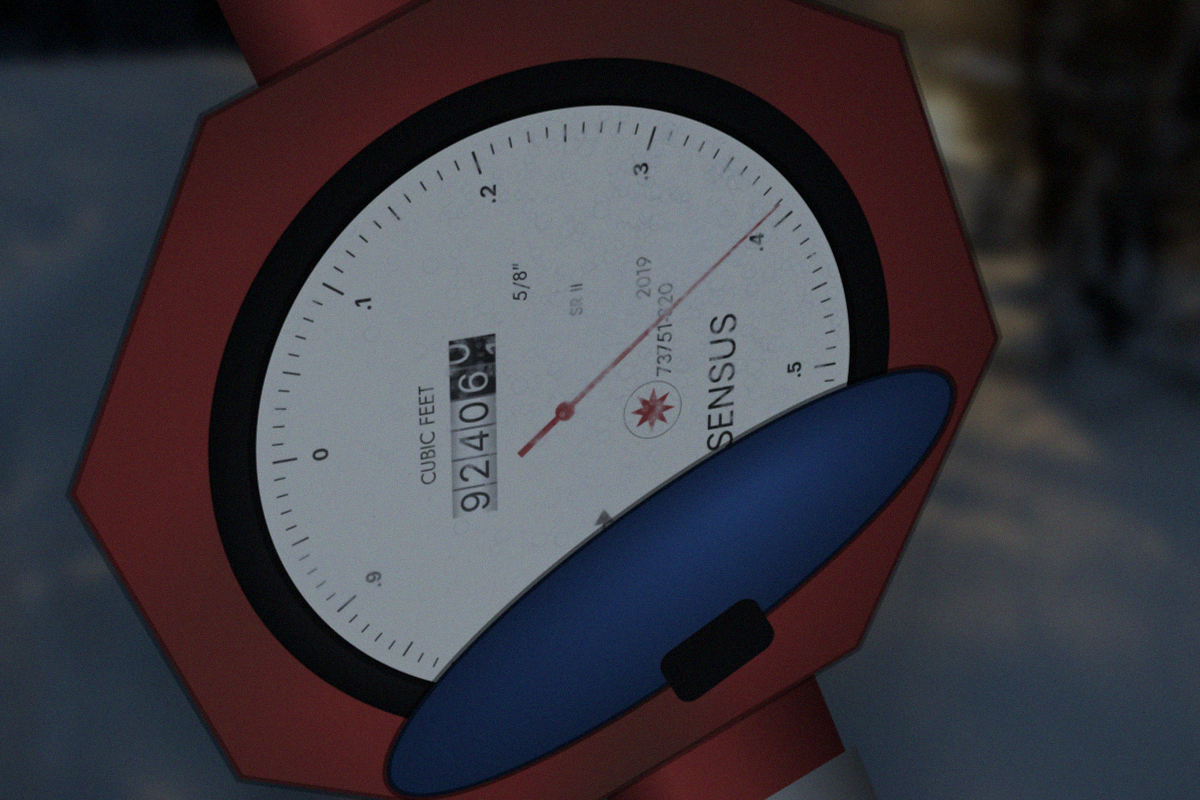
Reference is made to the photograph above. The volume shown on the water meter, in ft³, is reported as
924060.39 ft³
